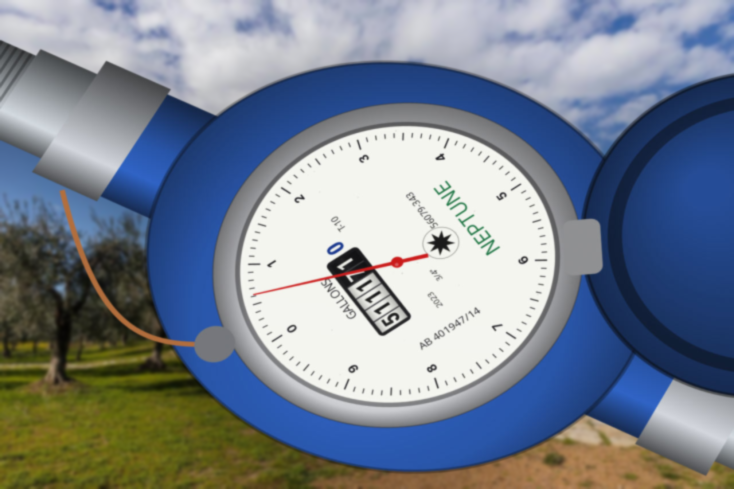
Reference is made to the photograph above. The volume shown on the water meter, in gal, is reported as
5111710.6 gal
